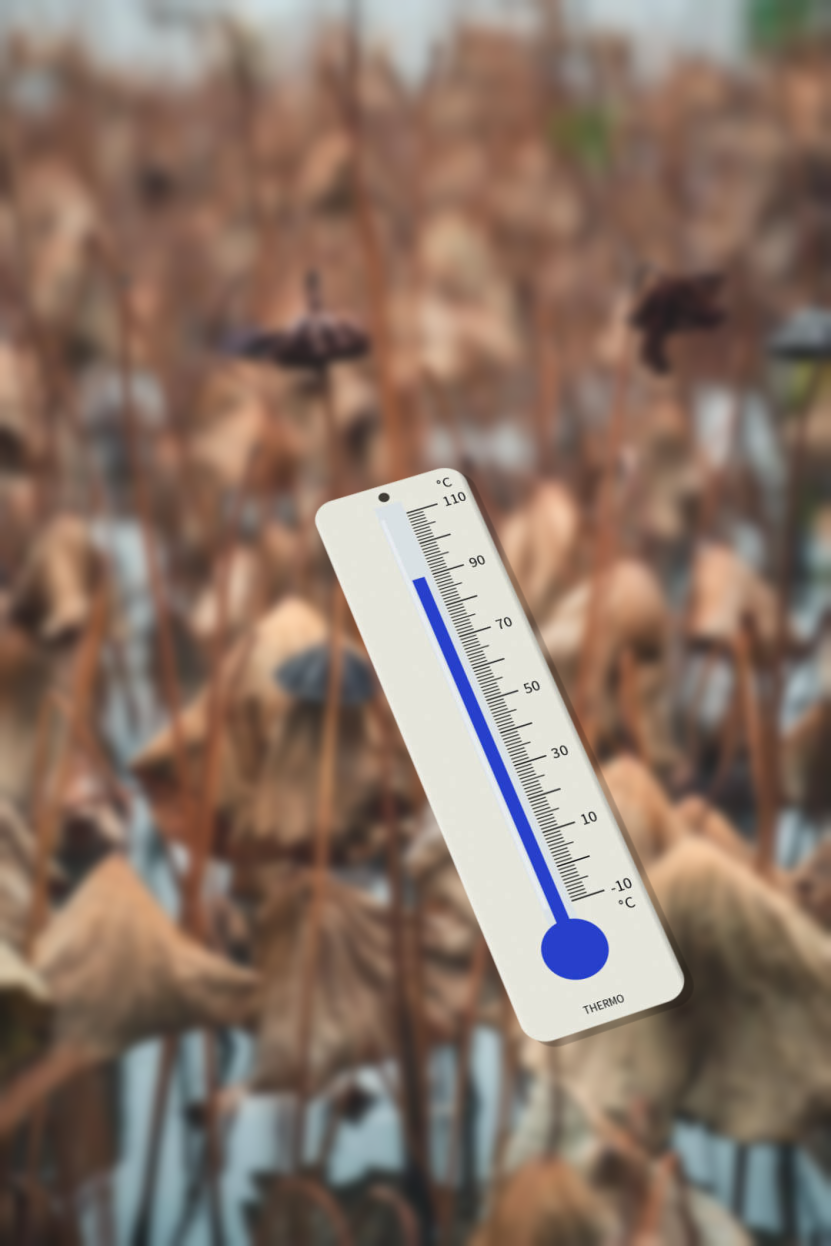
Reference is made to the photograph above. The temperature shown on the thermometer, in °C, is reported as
90 °C
